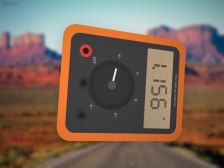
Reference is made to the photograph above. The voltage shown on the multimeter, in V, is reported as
1.156 V
